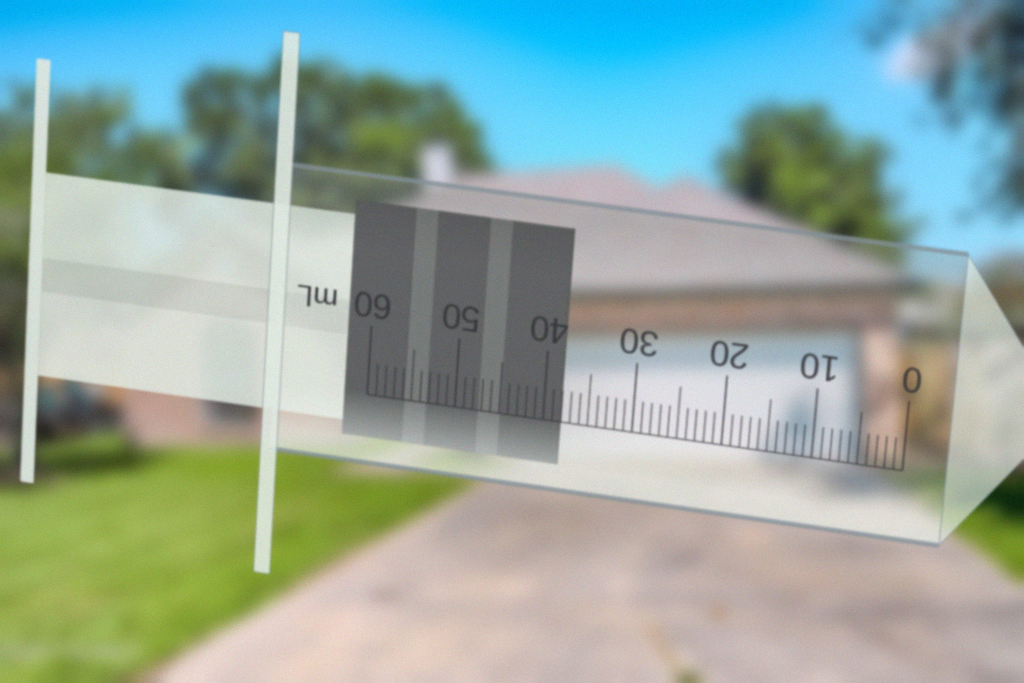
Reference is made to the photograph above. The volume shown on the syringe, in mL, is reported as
38 mL
